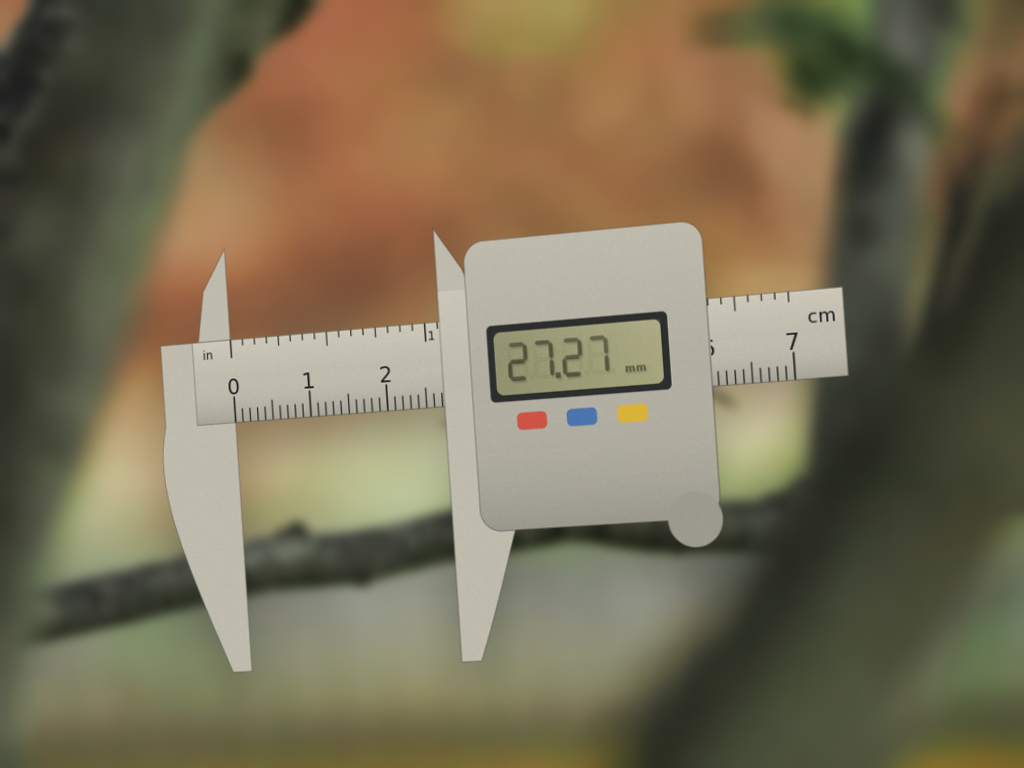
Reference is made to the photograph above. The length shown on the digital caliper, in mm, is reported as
27.27 mm
